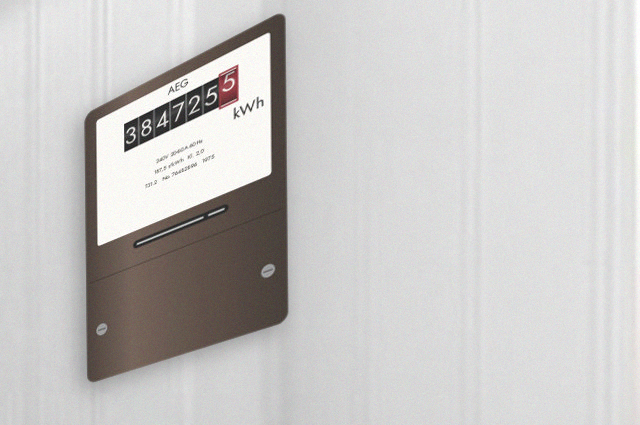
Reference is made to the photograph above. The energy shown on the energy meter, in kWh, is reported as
384725.5 kWh
